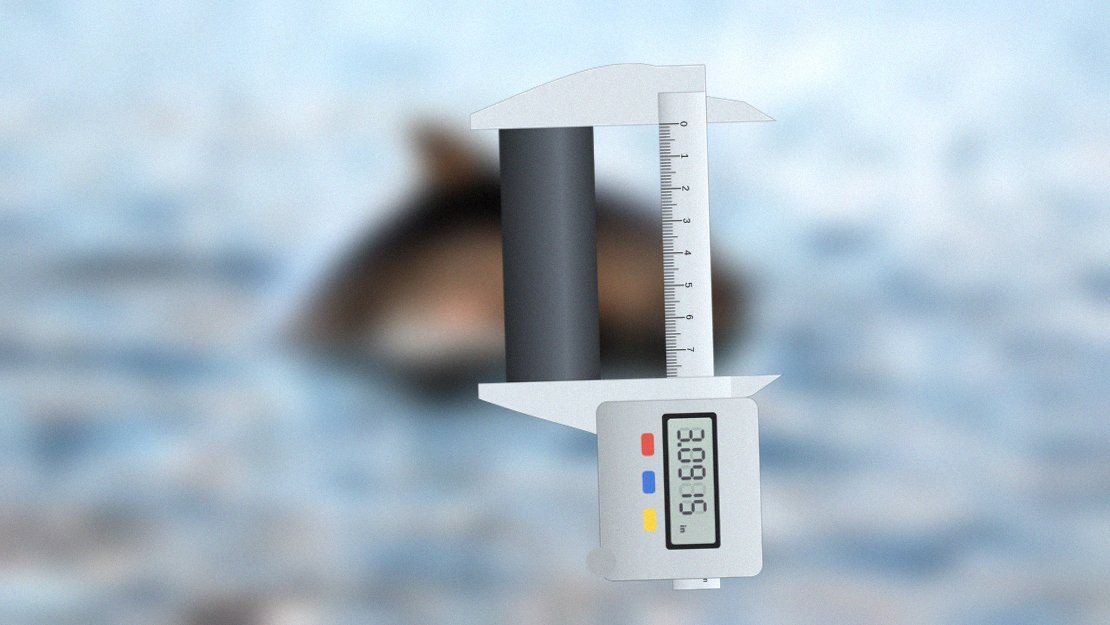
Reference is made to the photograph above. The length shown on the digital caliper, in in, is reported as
3.0915 in
